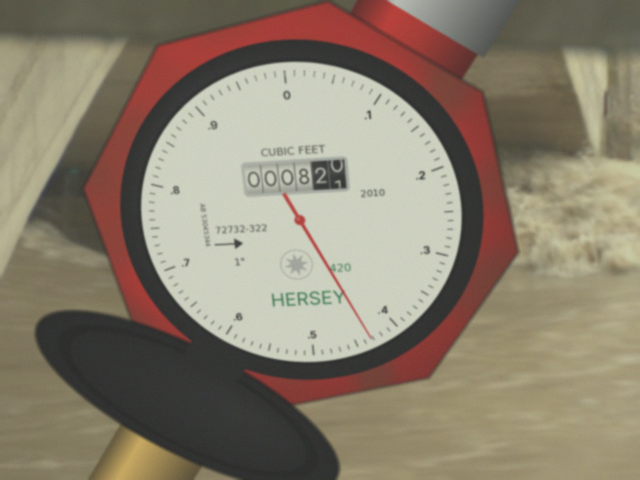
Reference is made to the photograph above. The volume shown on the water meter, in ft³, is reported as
820.43 ft³
